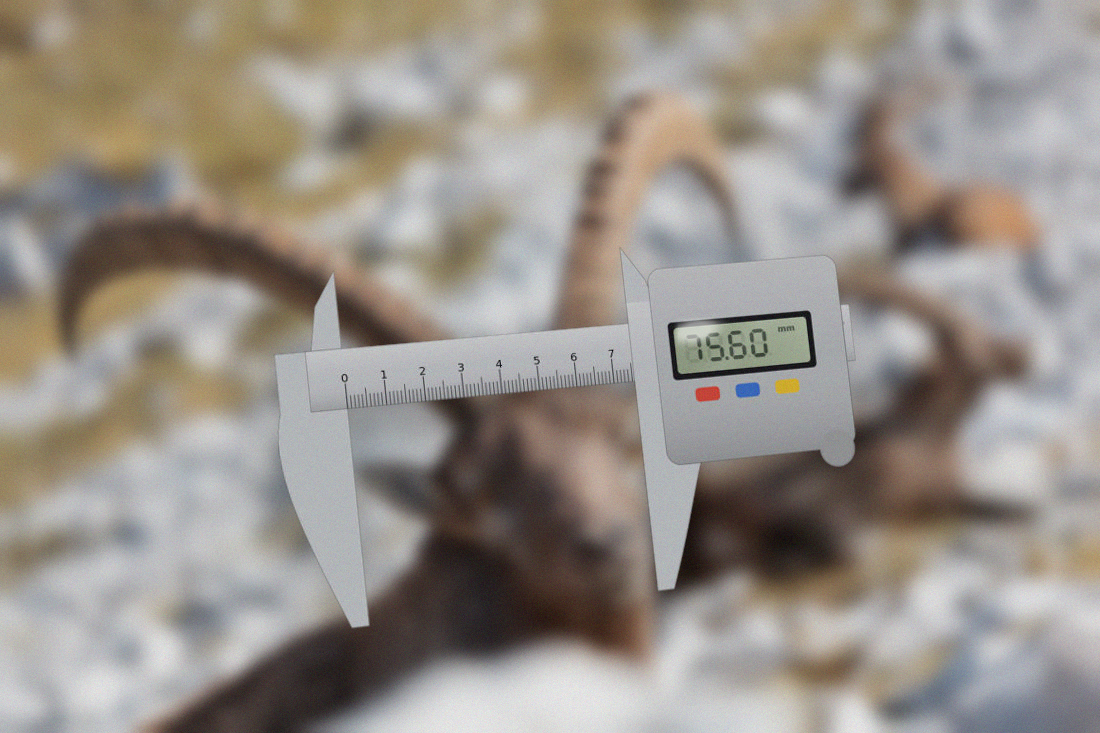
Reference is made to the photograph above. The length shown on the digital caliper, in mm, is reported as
75.60 mm
